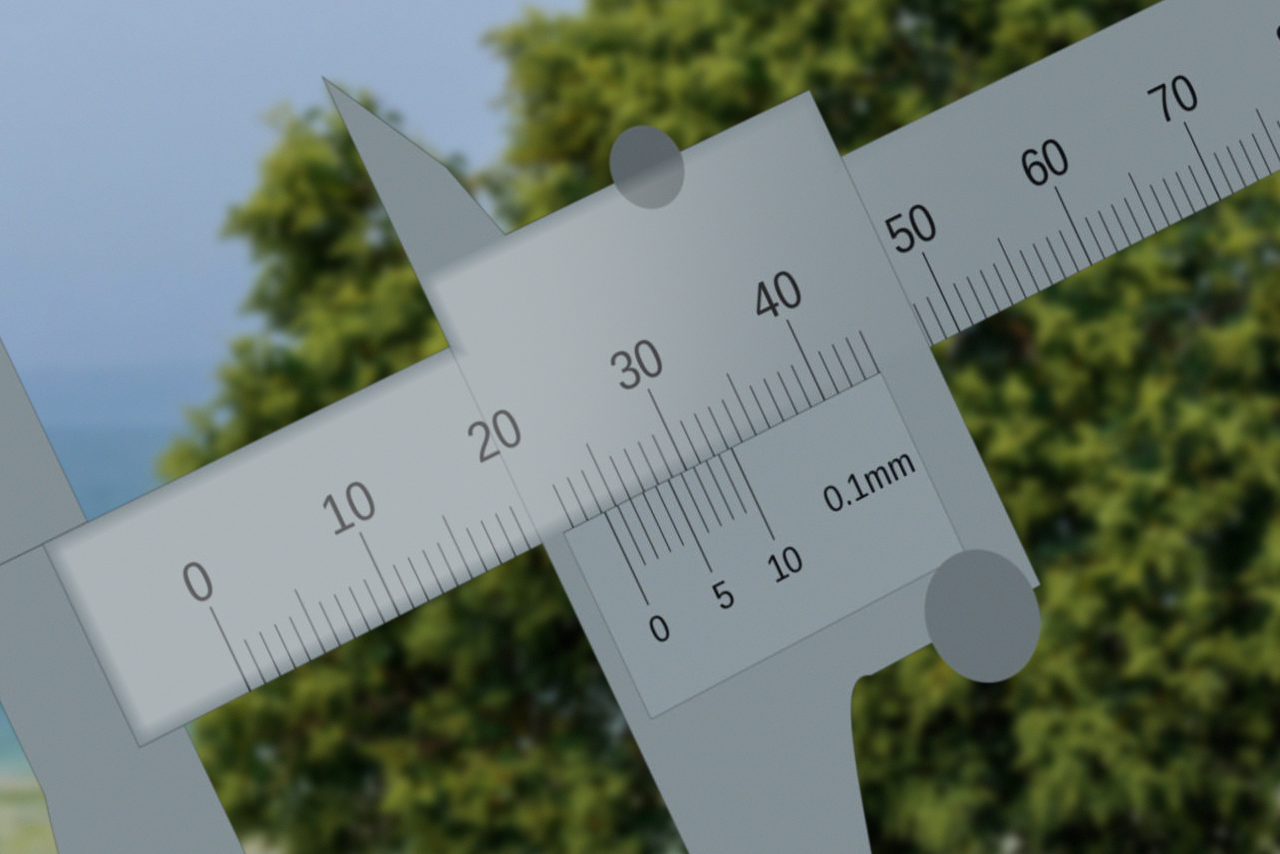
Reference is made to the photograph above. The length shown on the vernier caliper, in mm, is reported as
24.2 mm
